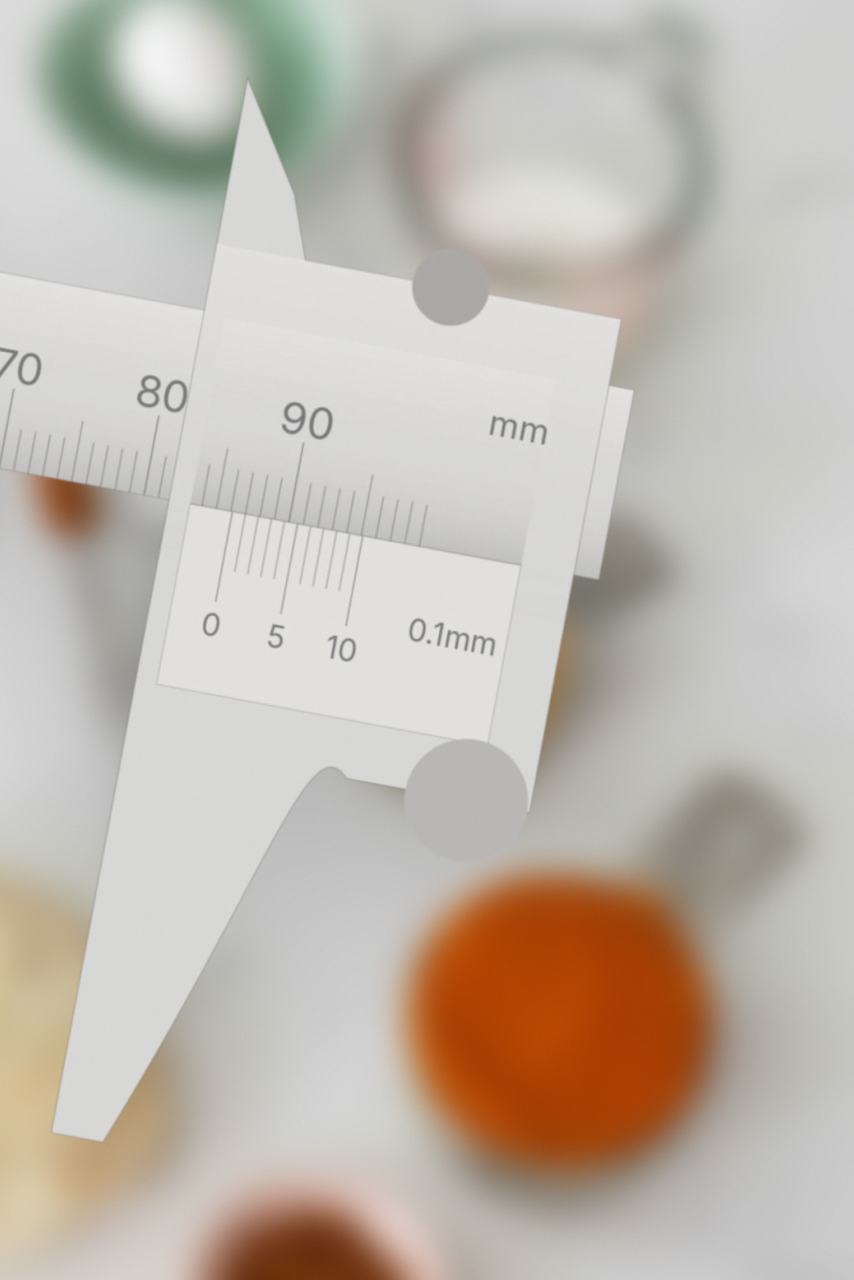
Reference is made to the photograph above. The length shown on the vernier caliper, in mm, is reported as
86.1 mm
